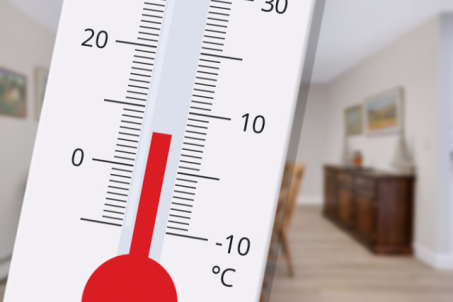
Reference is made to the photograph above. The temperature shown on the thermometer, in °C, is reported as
6 °C
